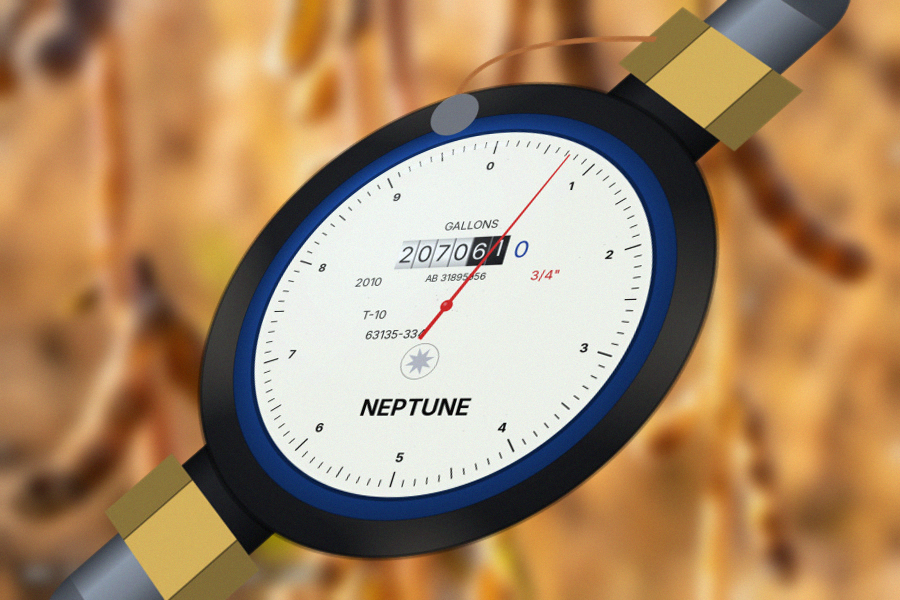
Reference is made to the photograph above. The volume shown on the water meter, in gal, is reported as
2070610.7 gal
